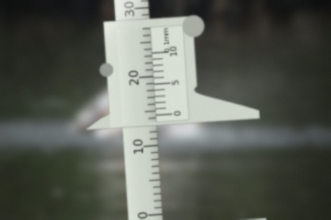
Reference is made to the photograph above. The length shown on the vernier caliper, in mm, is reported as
14.4 mm
